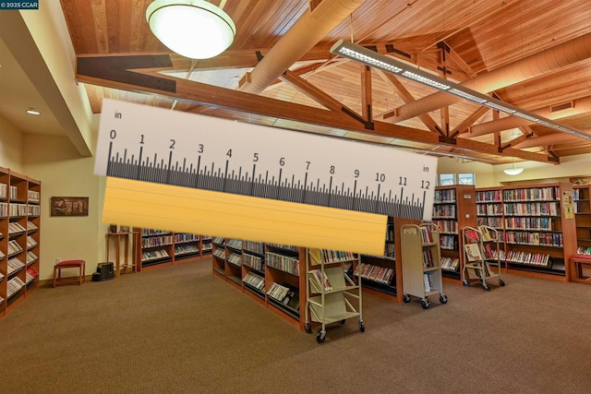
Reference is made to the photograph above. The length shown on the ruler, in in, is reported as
10.5 in
